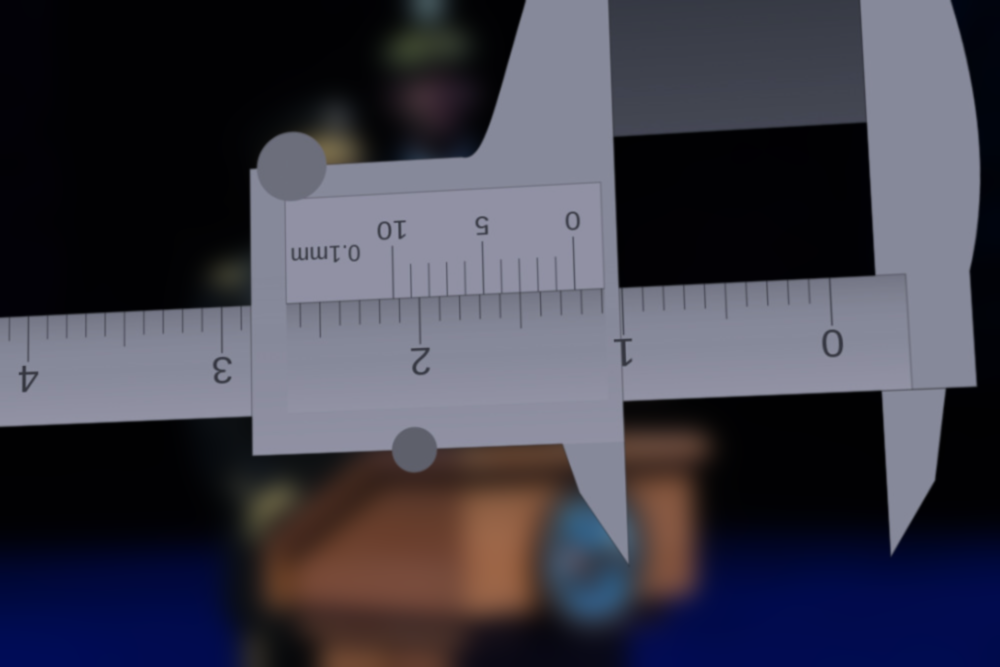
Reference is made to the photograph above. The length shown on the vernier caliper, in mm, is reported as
12.3 mm
